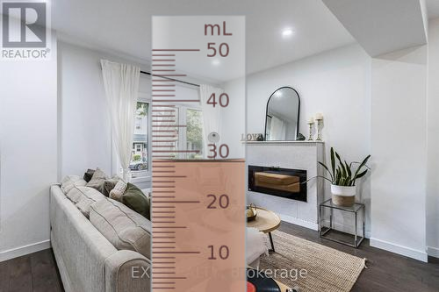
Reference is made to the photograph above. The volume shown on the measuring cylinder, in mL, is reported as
28 mL
